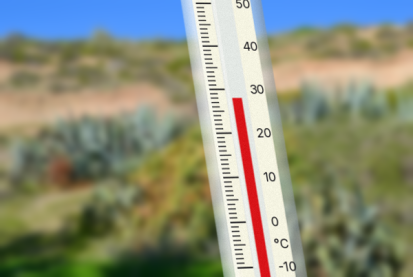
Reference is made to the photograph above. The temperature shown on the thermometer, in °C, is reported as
28 °C
